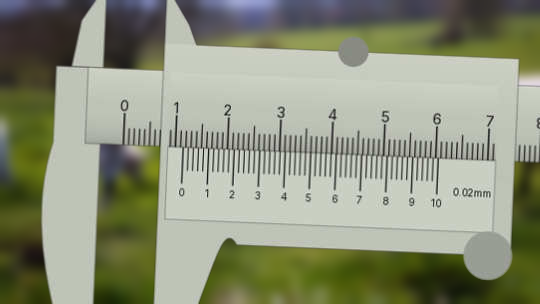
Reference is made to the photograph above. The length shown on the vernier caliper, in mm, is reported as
11.5 mm
